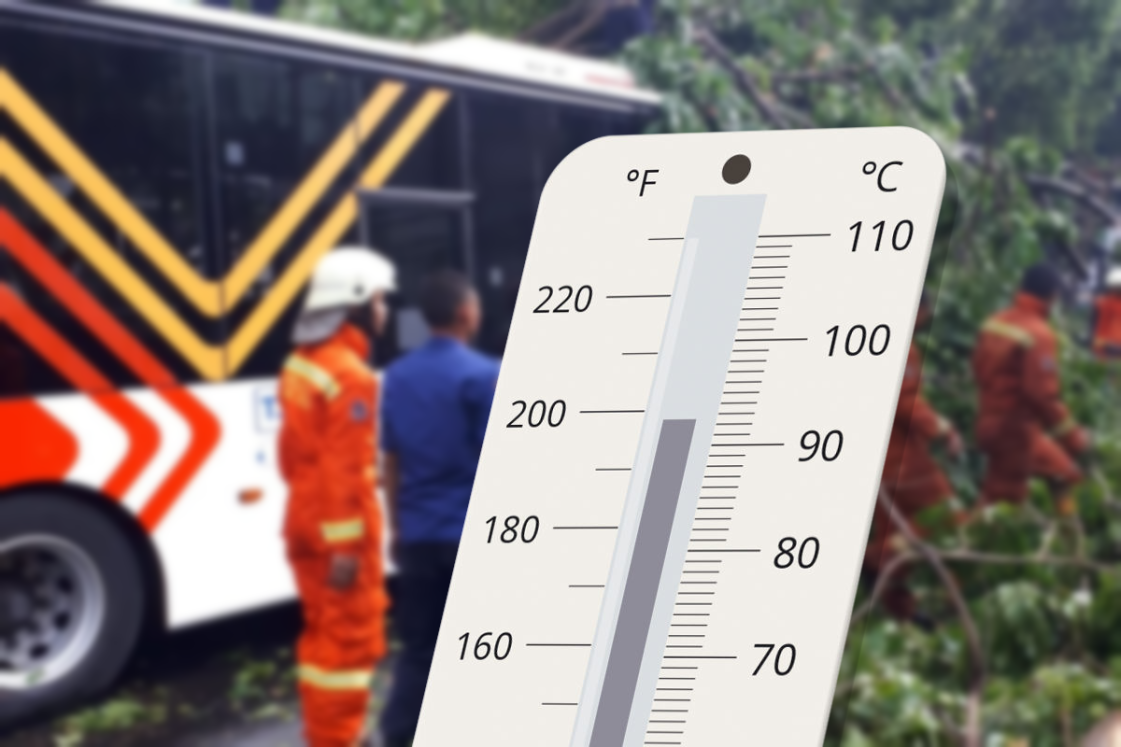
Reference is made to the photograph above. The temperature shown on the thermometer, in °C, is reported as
92.5 °C
